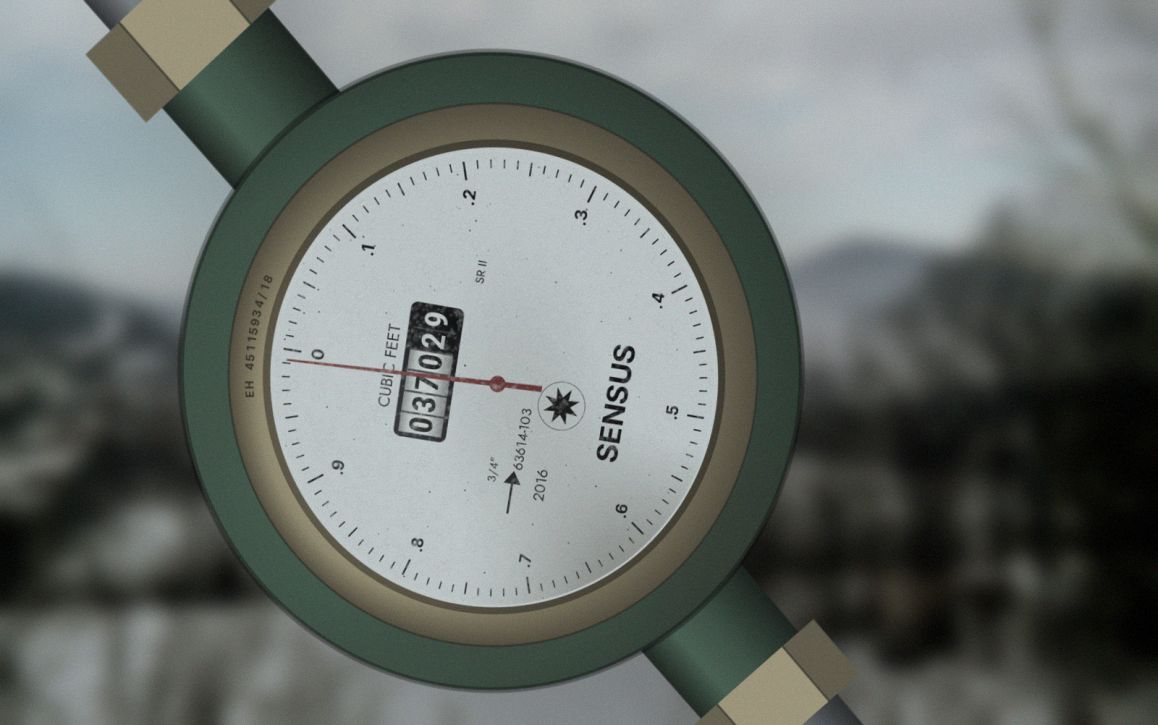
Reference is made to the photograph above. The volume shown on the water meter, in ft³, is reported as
37028.99 ft³
